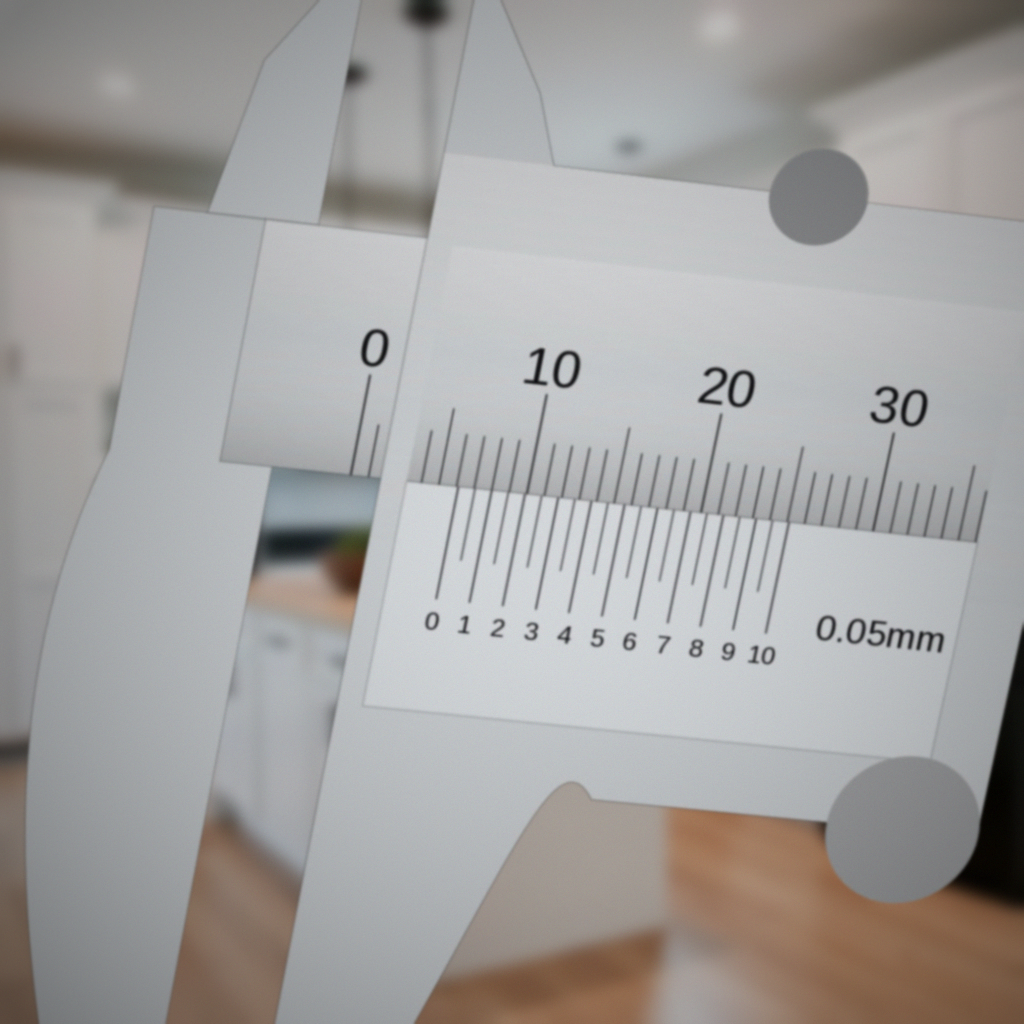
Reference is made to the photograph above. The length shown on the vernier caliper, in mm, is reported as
6.1 mm
